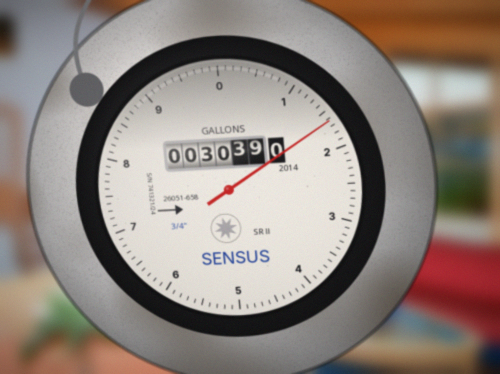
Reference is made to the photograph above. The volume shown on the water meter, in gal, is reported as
30391.6 gal
